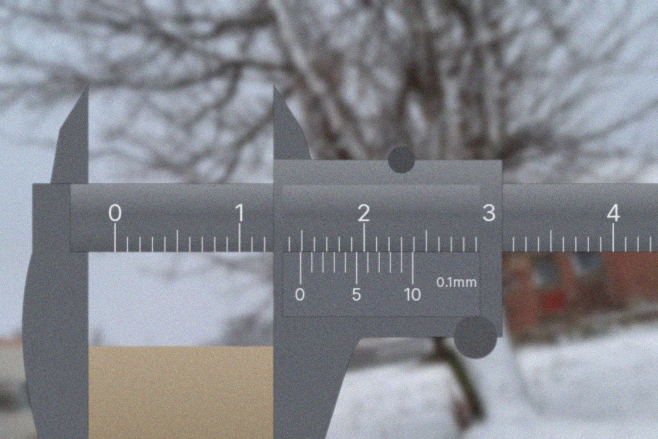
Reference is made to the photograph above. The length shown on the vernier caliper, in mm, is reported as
14.9 mm
